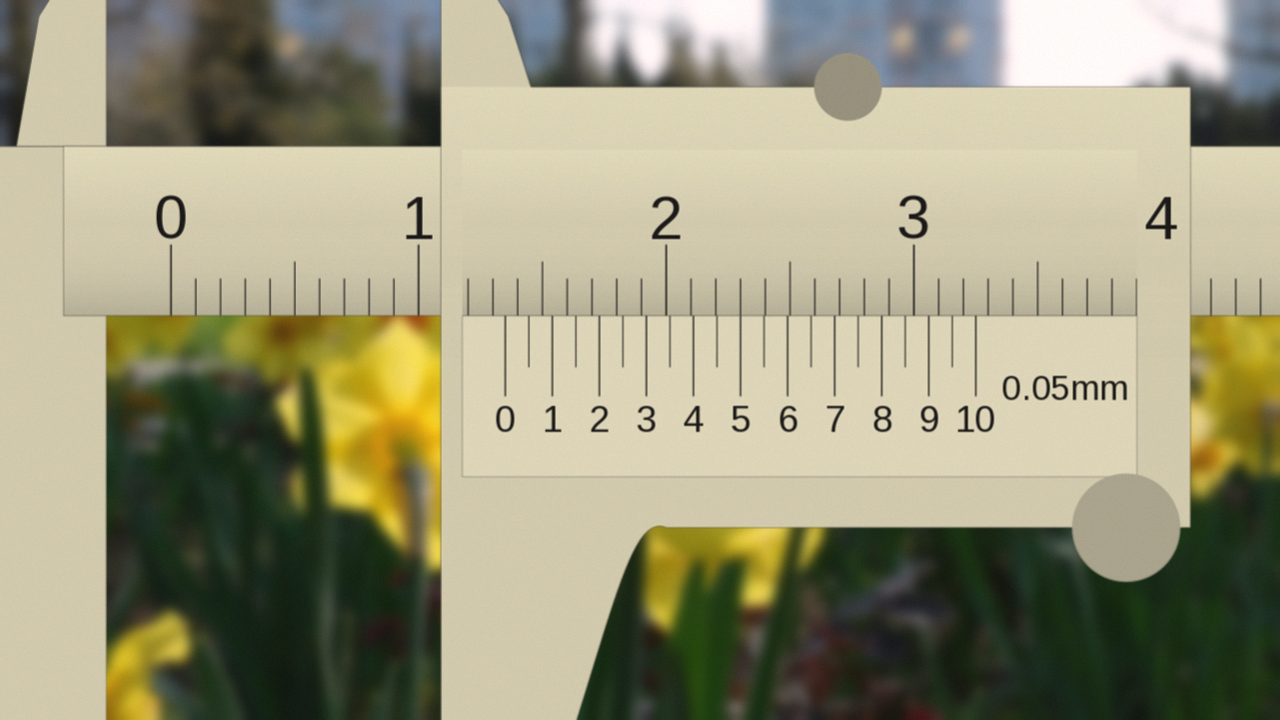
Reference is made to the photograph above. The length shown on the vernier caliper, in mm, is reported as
13.5 mm
